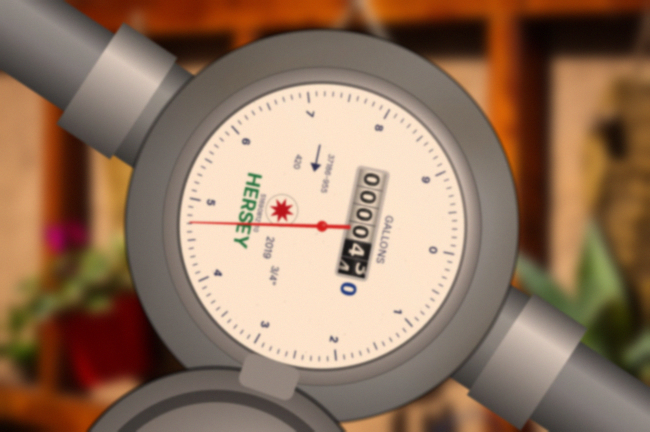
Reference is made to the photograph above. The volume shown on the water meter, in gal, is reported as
434.7 gal
